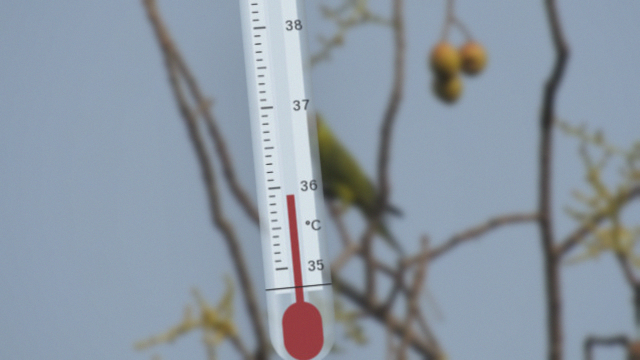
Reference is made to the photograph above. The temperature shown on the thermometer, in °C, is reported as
35.9 °C
